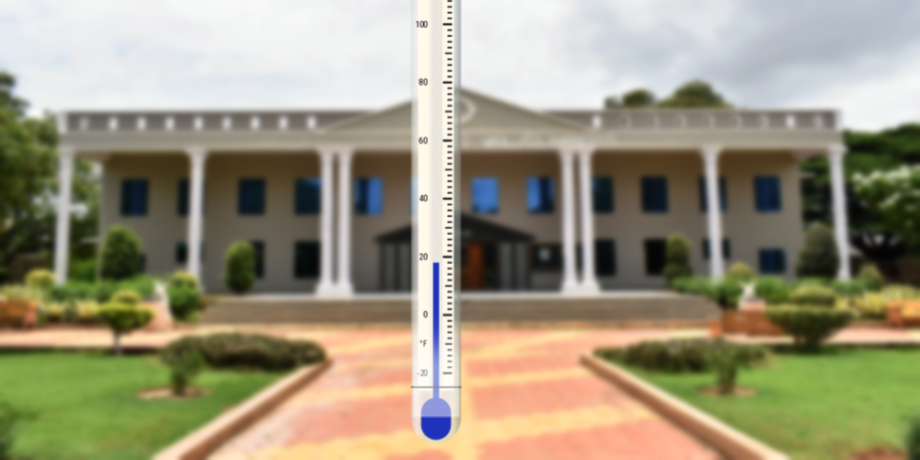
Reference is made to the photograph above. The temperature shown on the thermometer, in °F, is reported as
18 °F
